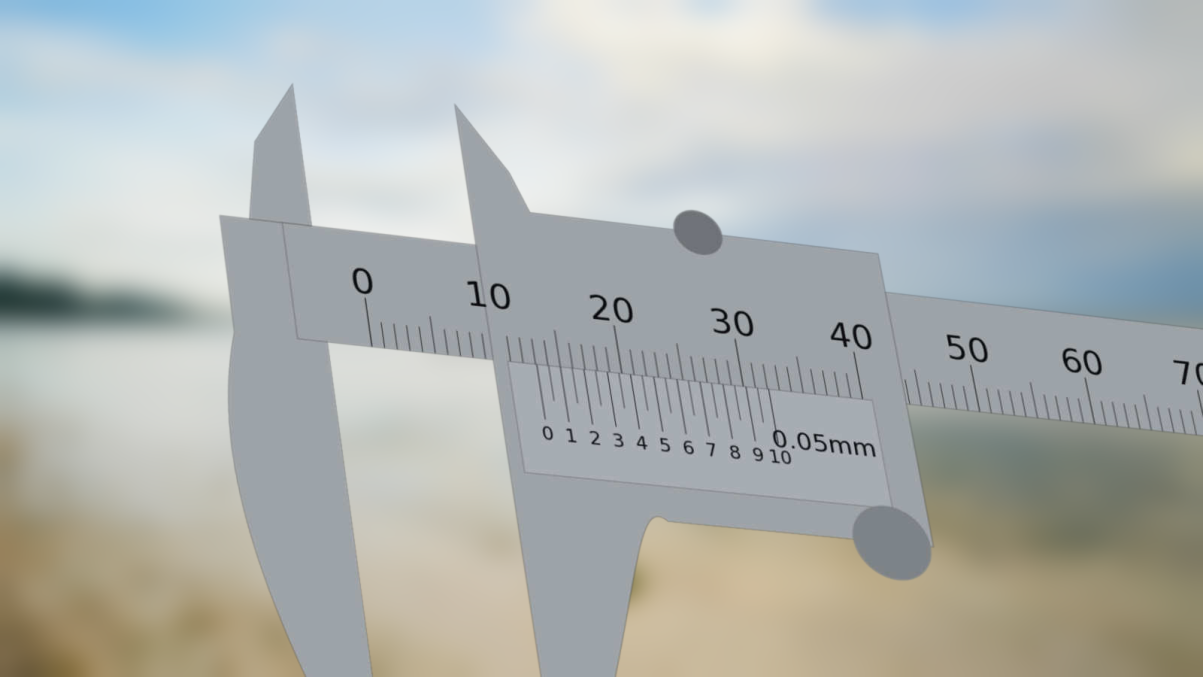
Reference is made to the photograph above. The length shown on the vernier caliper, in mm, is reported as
13.1 mm
